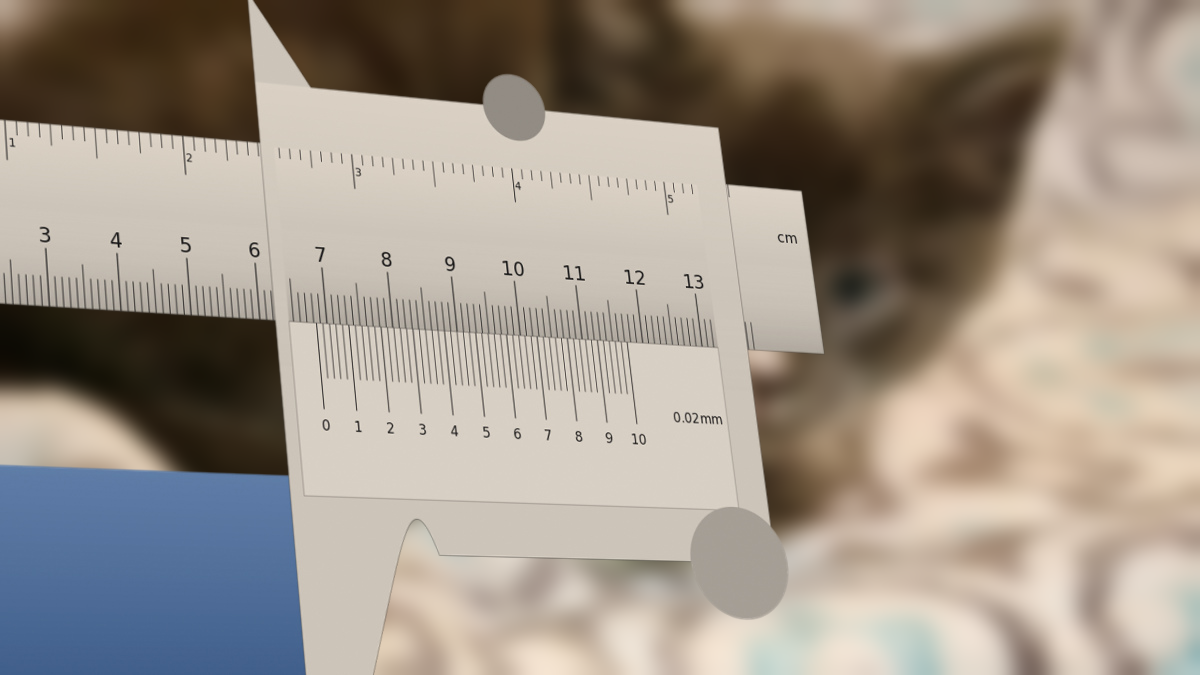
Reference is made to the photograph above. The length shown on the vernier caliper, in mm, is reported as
68.4 mm
